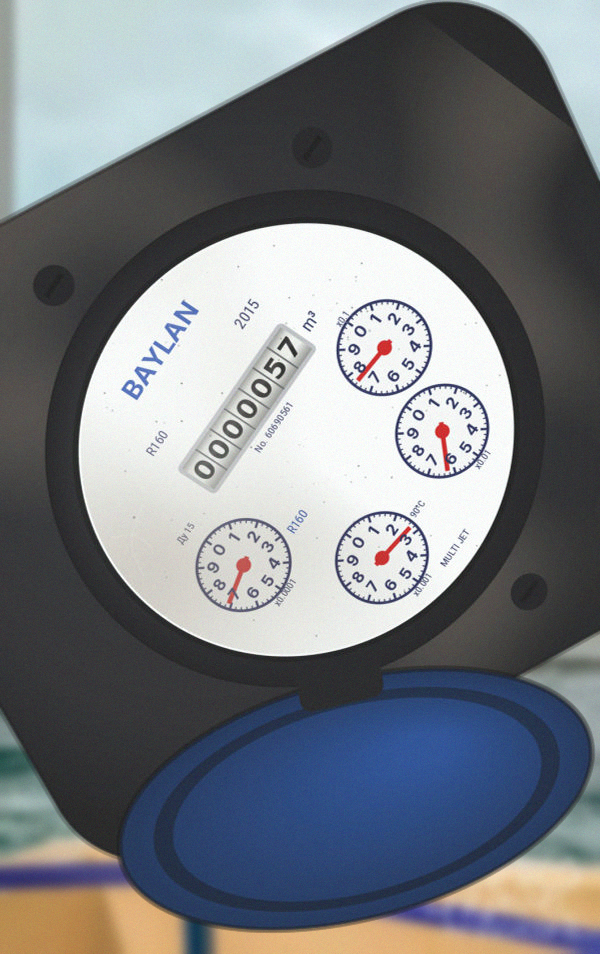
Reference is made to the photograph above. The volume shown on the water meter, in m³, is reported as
57.7627 m³
